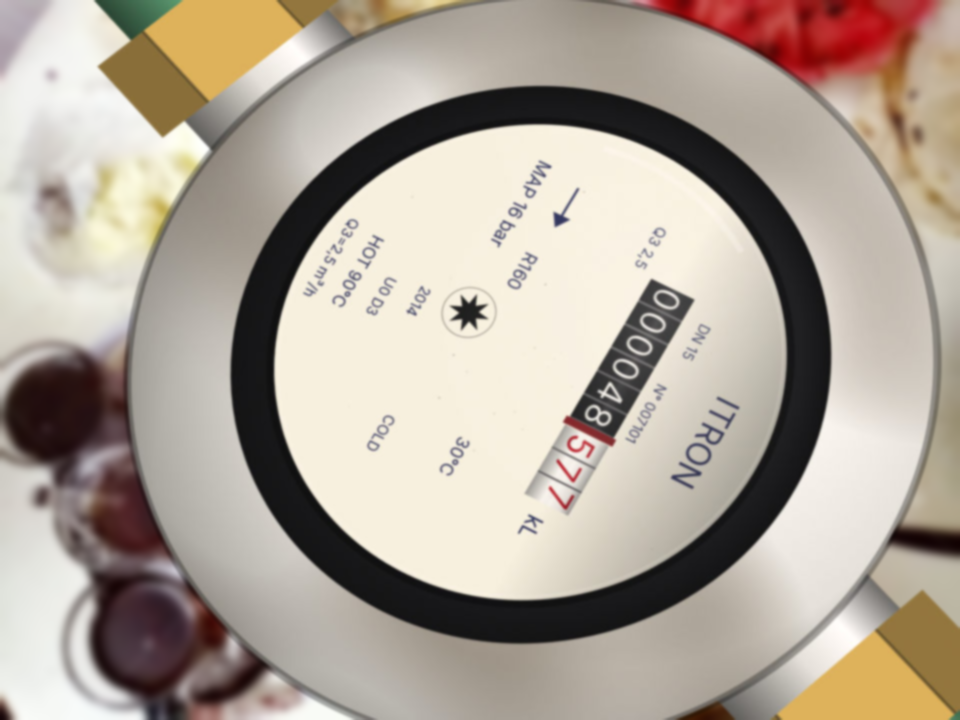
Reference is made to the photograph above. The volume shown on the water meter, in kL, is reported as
48.577 kL
